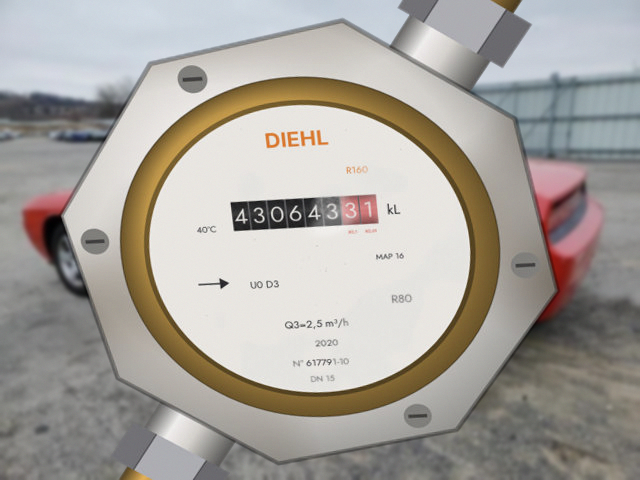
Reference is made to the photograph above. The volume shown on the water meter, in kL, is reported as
430643.31 kL
